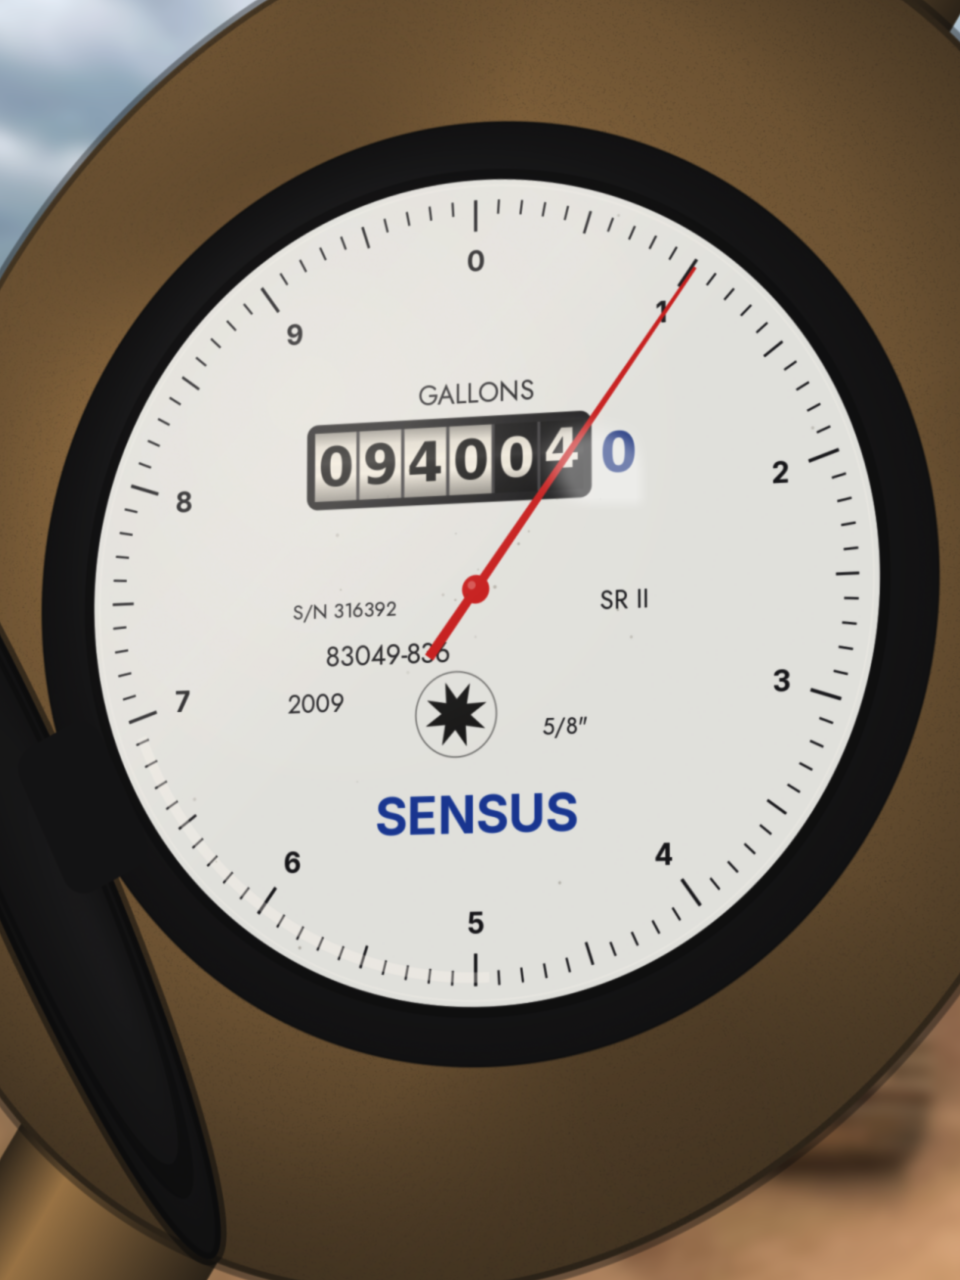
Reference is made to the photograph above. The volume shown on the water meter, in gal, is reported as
940041.0 gal
